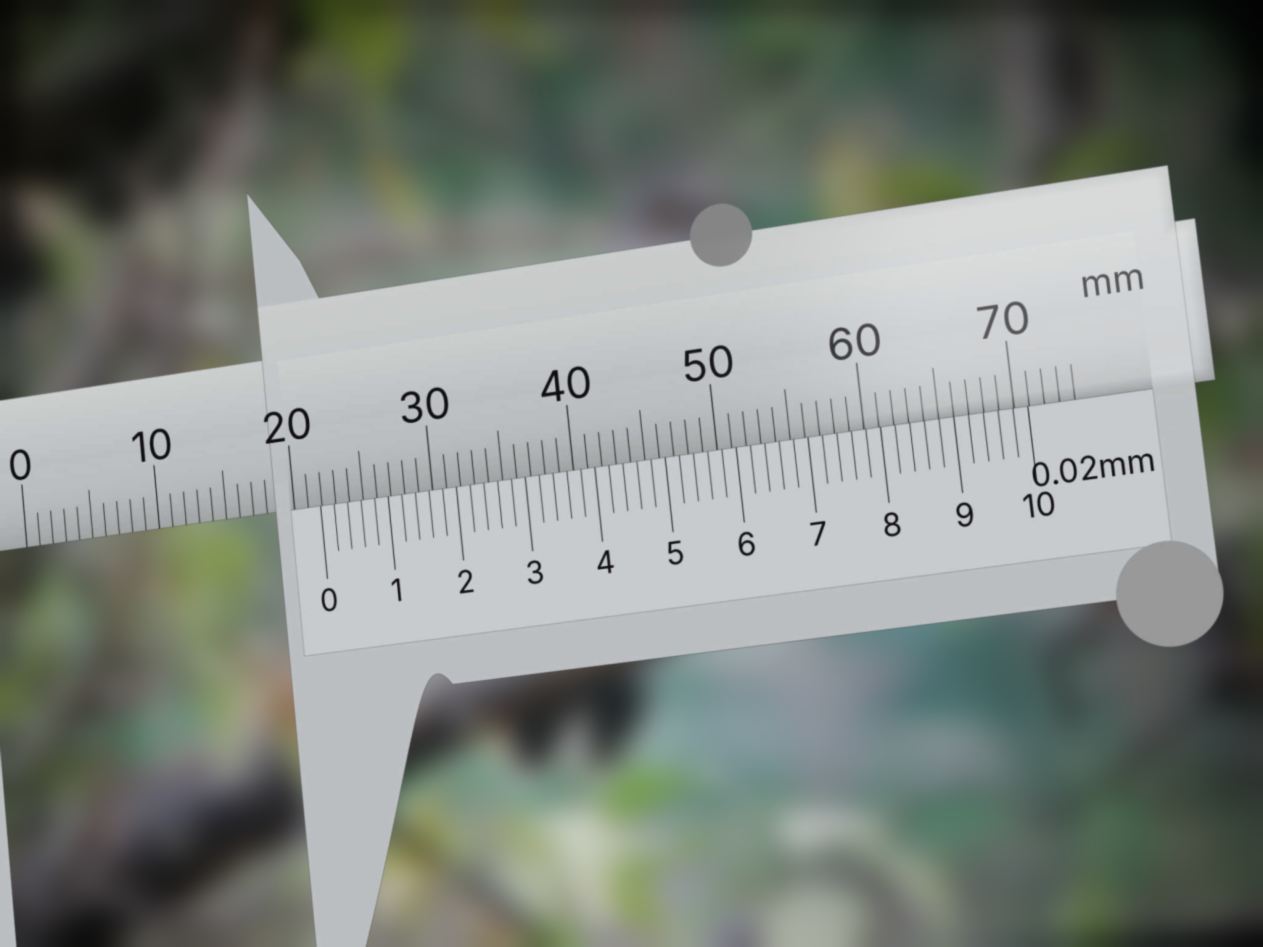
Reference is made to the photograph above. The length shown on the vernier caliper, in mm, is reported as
21.9 mm
